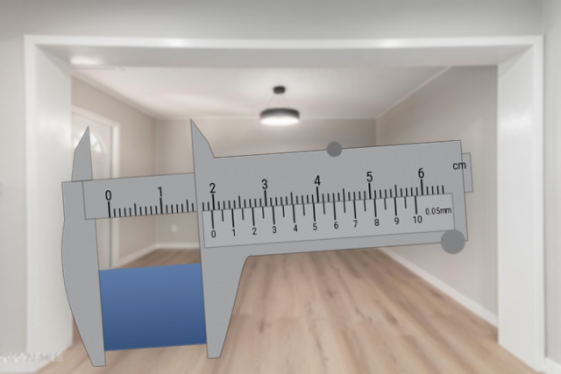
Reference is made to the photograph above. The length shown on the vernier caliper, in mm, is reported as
19.6 mm
